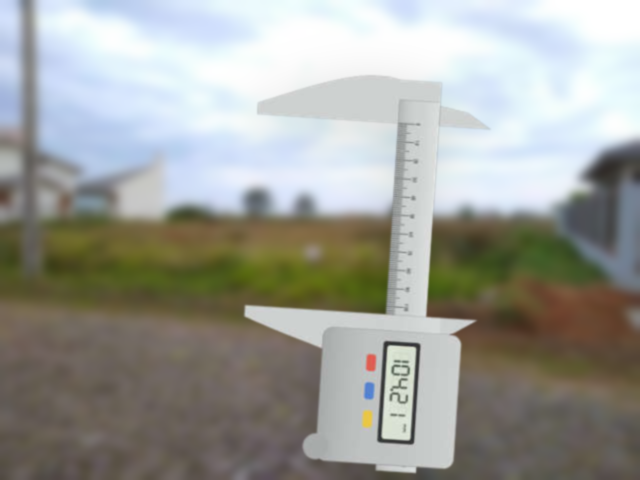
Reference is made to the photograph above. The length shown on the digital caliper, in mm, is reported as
104.21 mm
